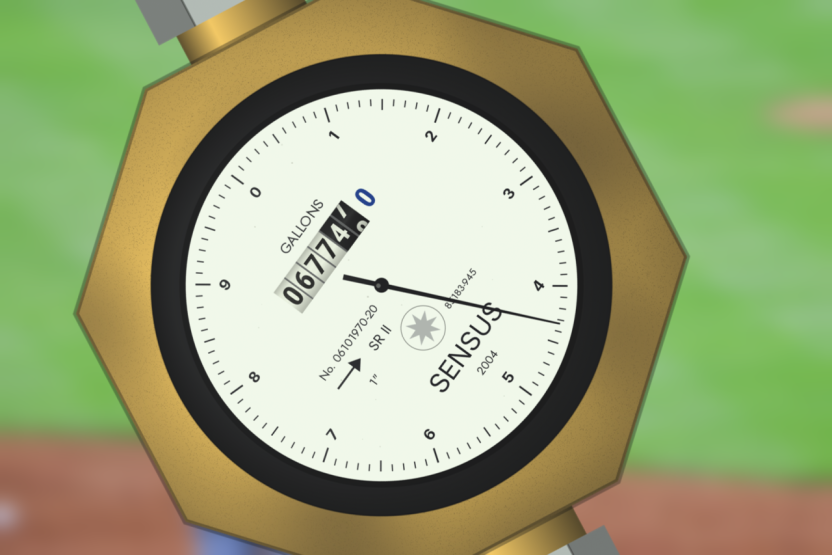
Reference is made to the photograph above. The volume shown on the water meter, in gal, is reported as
677474.3 gal
